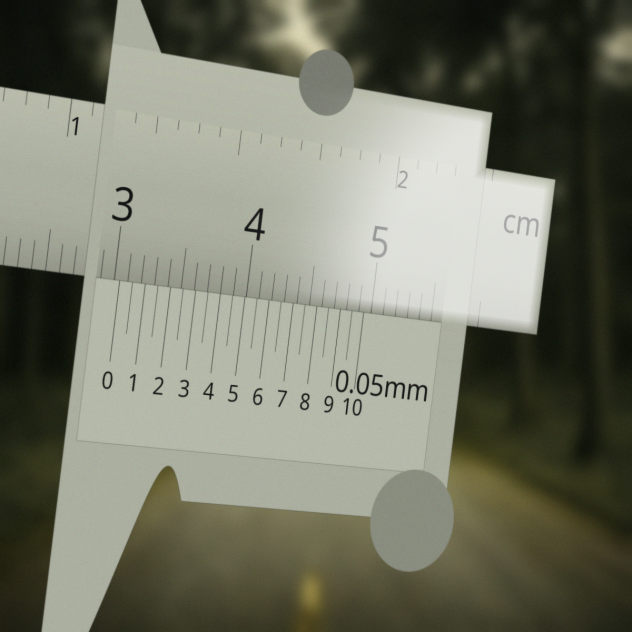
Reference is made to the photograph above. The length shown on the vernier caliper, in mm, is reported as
30.4 mm
